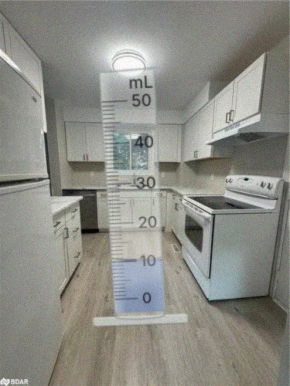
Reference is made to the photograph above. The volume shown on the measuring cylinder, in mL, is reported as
10 mL
